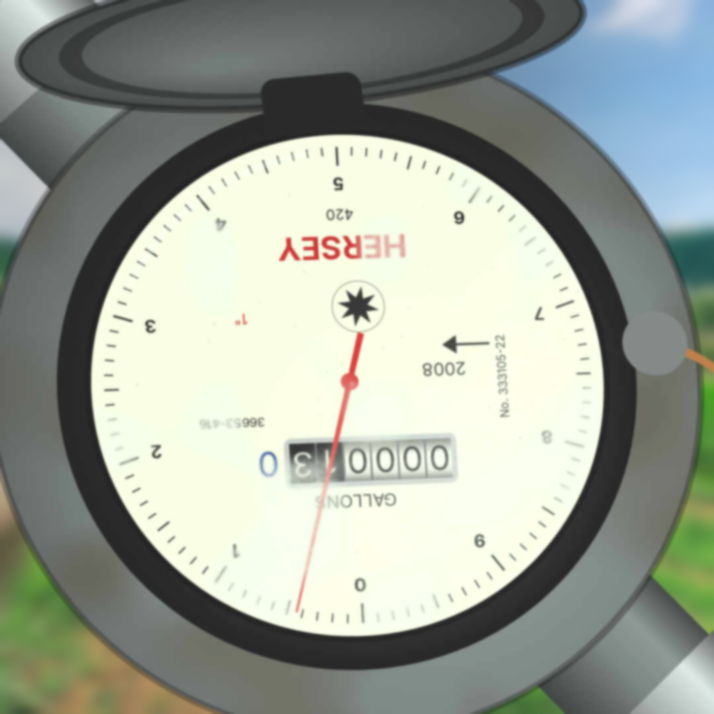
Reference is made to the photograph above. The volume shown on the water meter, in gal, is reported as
130.4 gal
